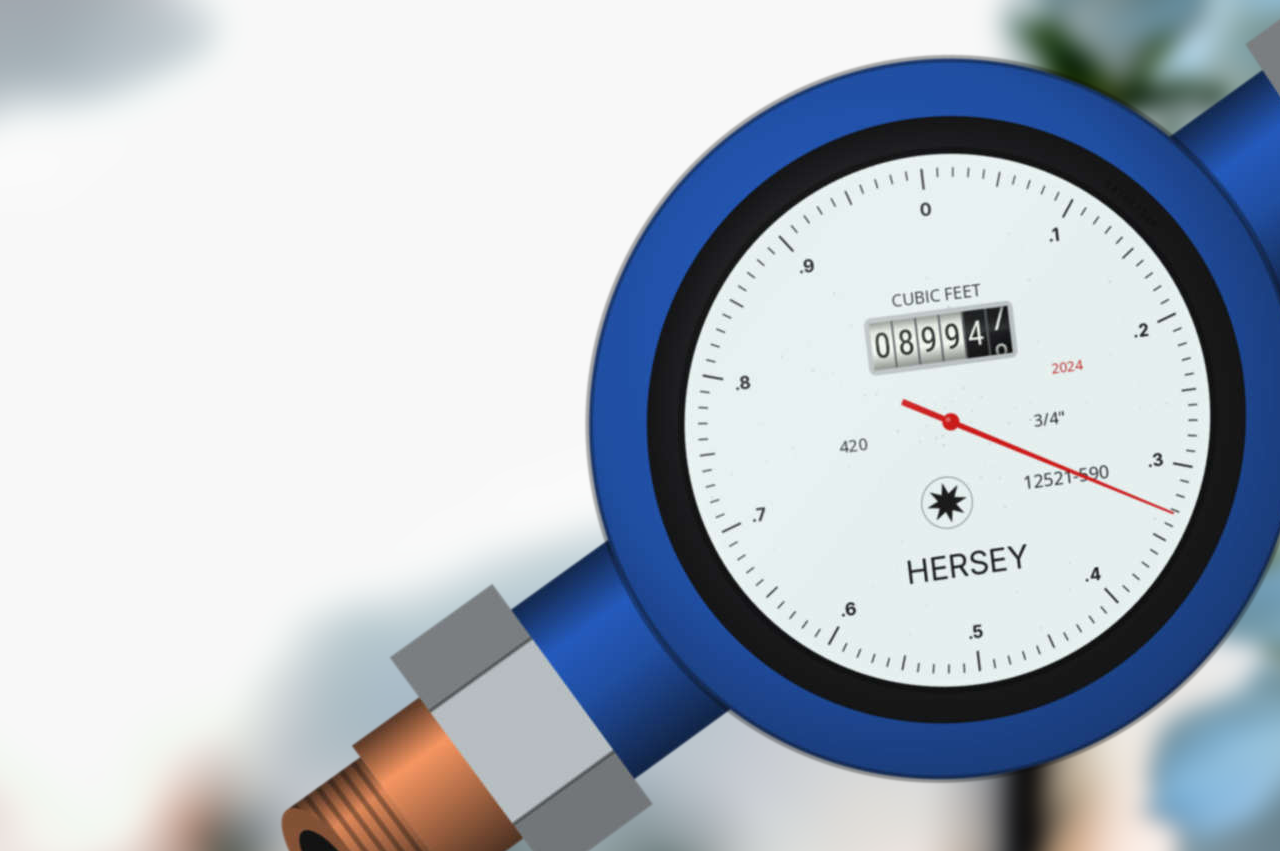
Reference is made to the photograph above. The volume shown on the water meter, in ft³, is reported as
89947.33 ft³
